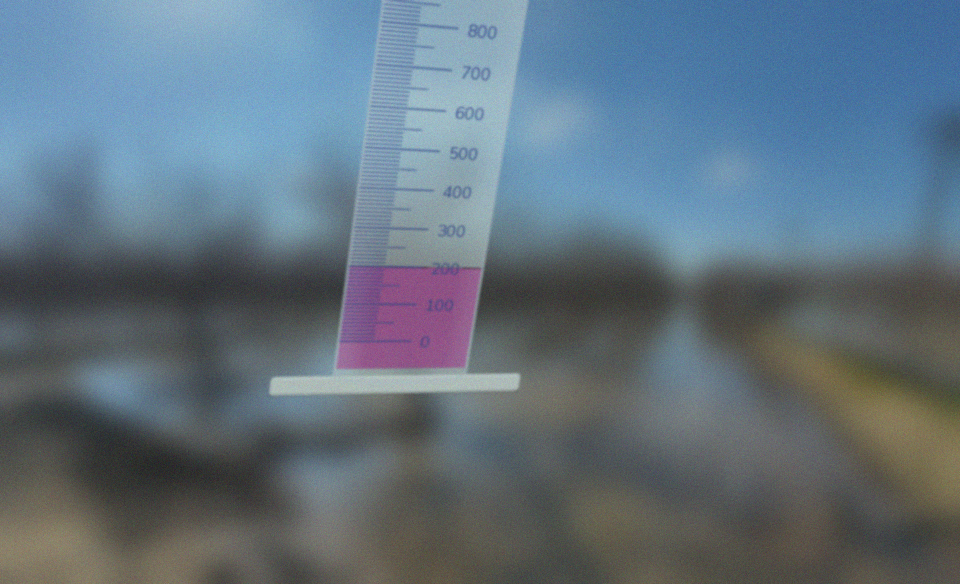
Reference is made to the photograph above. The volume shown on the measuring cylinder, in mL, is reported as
200 mL
